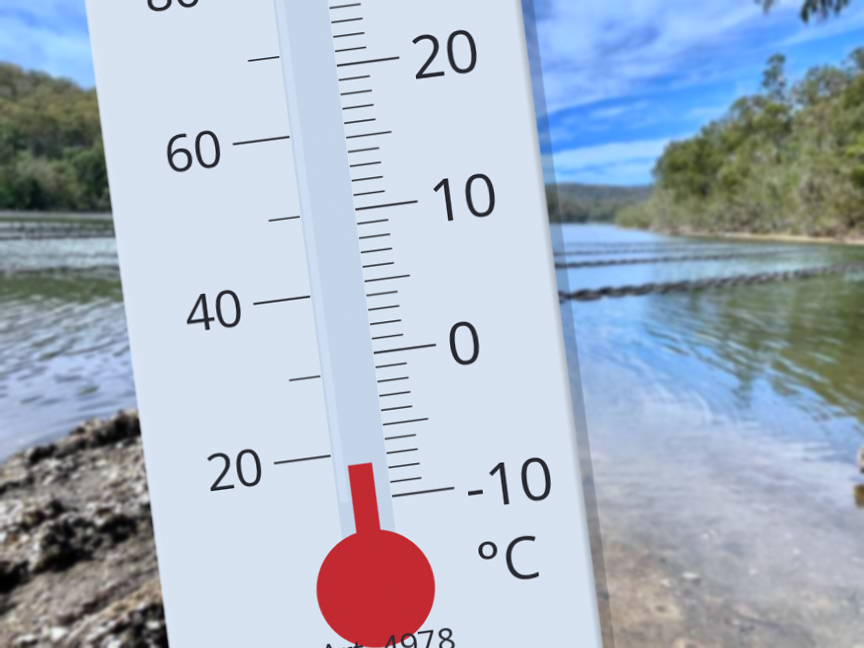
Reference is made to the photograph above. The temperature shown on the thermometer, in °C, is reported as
-7.5 °C
